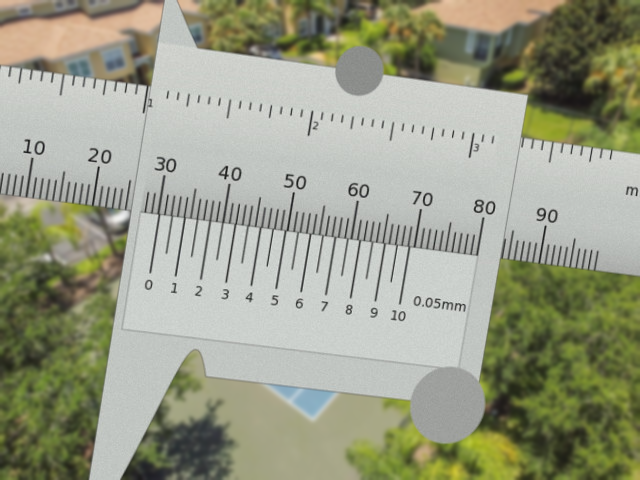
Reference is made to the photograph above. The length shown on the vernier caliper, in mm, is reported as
30.2 mm
